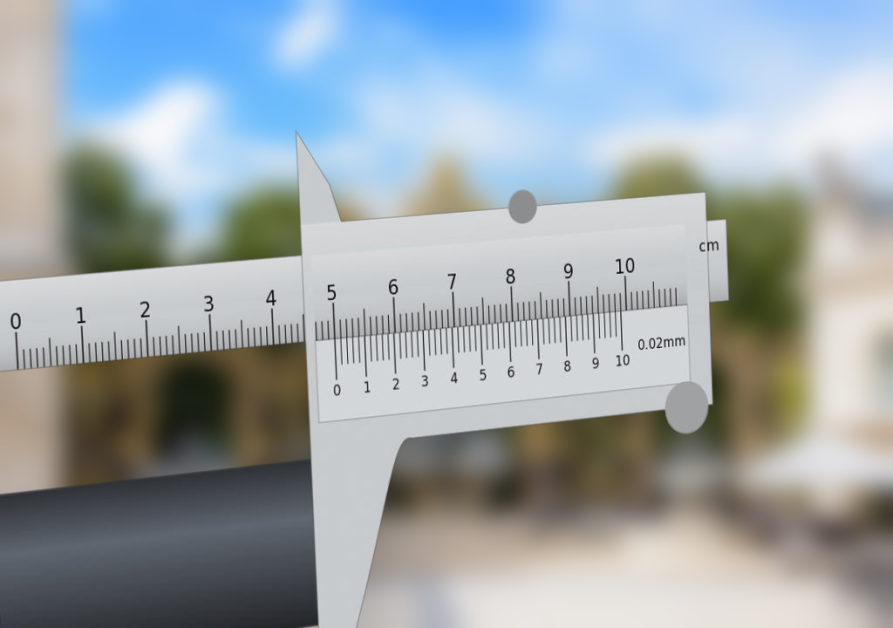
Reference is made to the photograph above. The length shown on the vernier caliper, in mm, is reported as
50.0 mm
